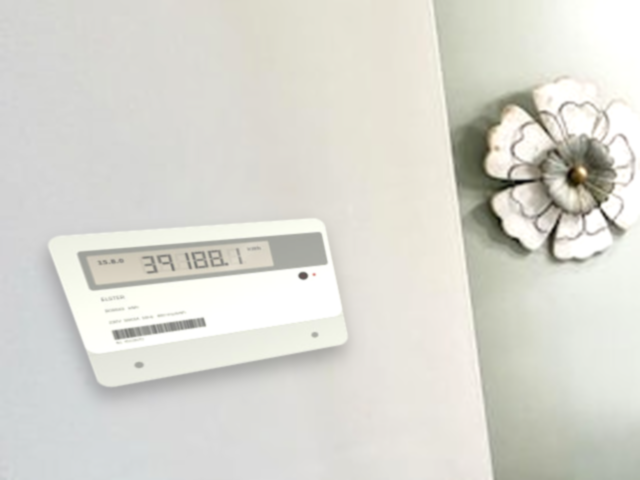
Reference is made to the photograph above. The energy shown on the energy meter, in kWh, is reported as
39188.1 kWh
